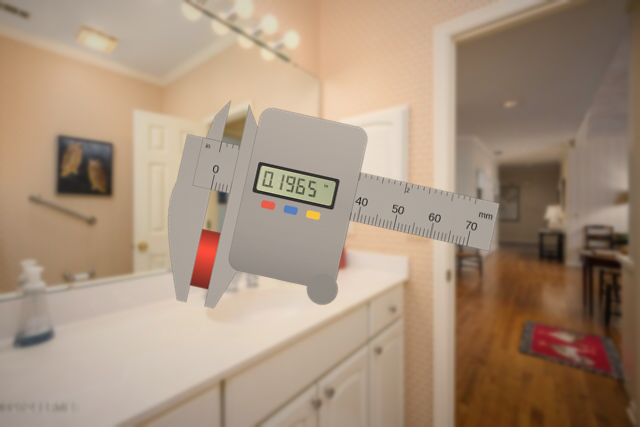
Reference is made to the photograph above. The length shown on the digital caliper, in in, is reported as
0.1965 in
